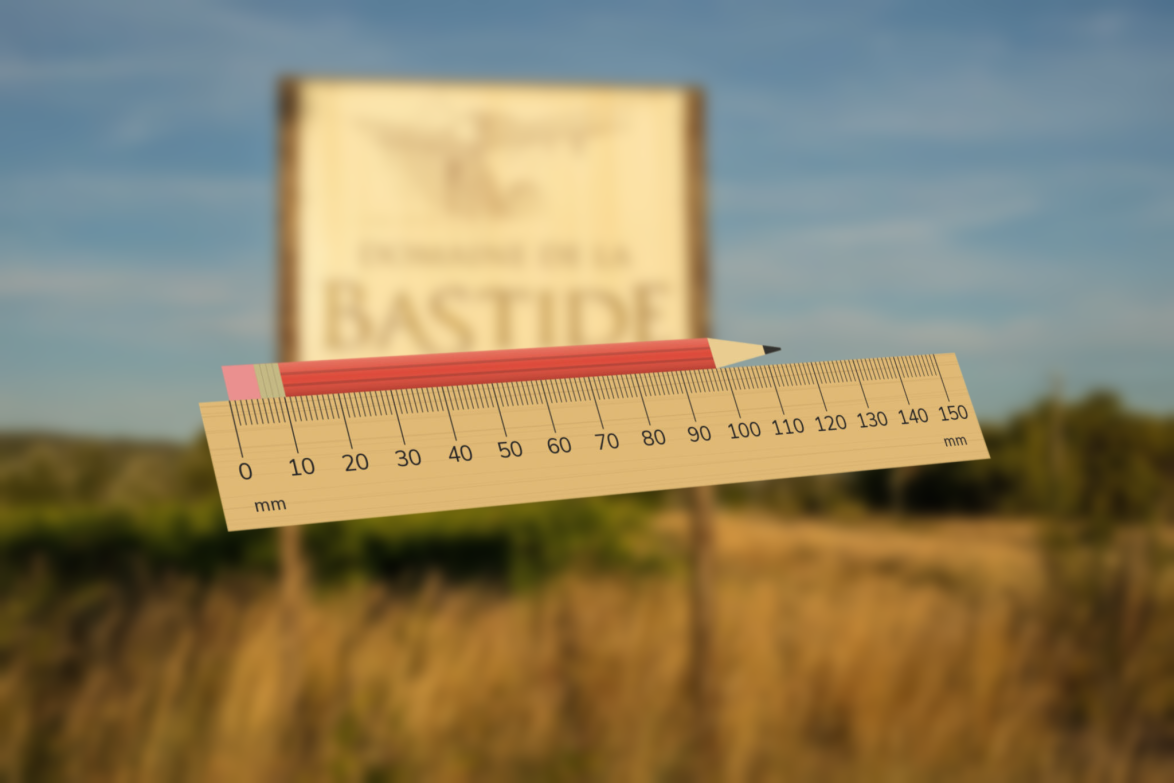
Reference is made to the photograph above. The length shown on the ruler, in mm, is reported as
114 mm
